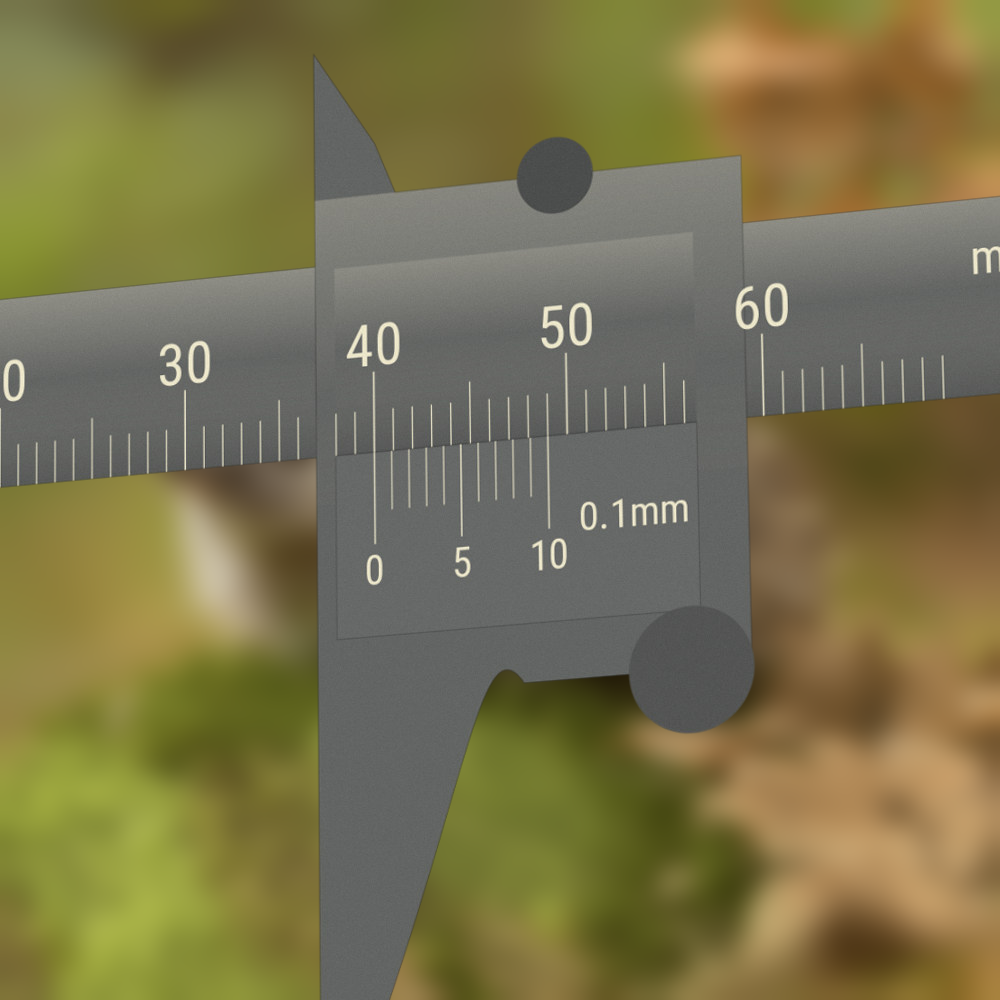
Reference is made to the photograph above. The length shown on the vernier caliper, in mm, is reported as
40.0 mm
